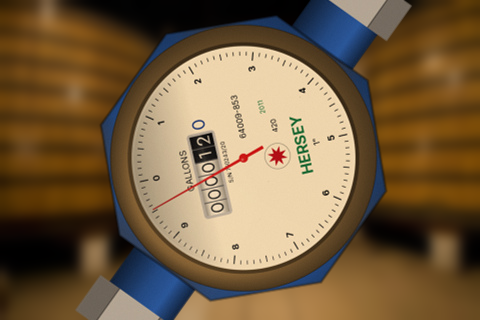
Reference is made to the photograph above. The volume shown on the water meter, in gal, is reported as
119.5 gal
